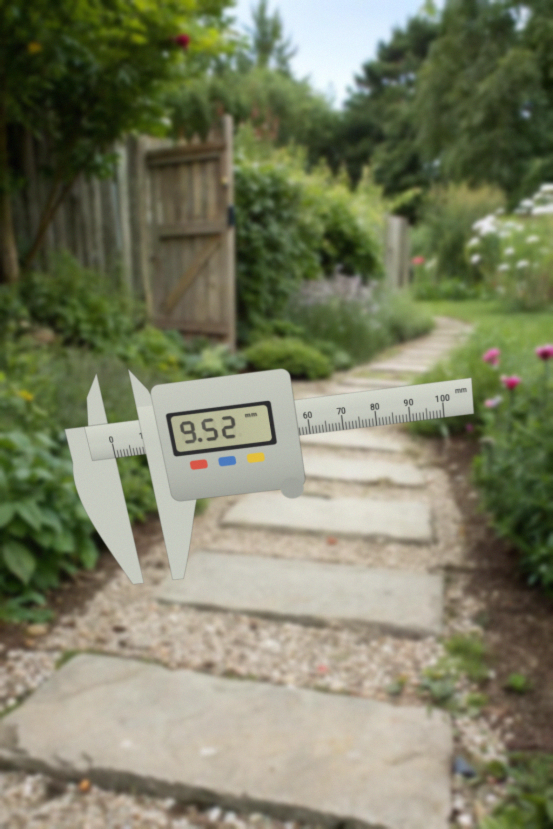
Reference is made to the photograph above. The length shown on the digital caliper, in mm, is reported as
9.52 mm
